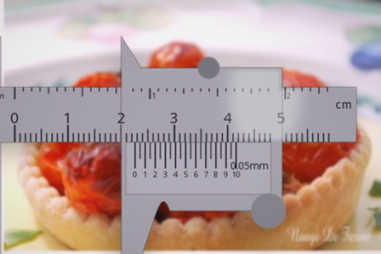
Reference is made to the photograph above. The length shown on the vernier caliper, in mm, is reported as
22.6 mm
